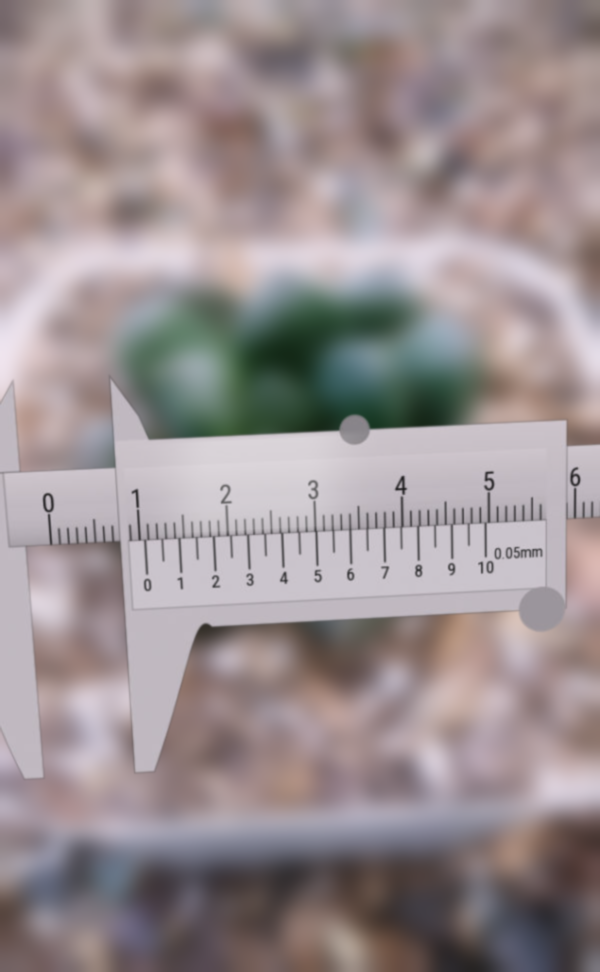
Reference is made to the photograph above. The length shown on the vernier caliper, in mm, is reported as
10.6 mm
